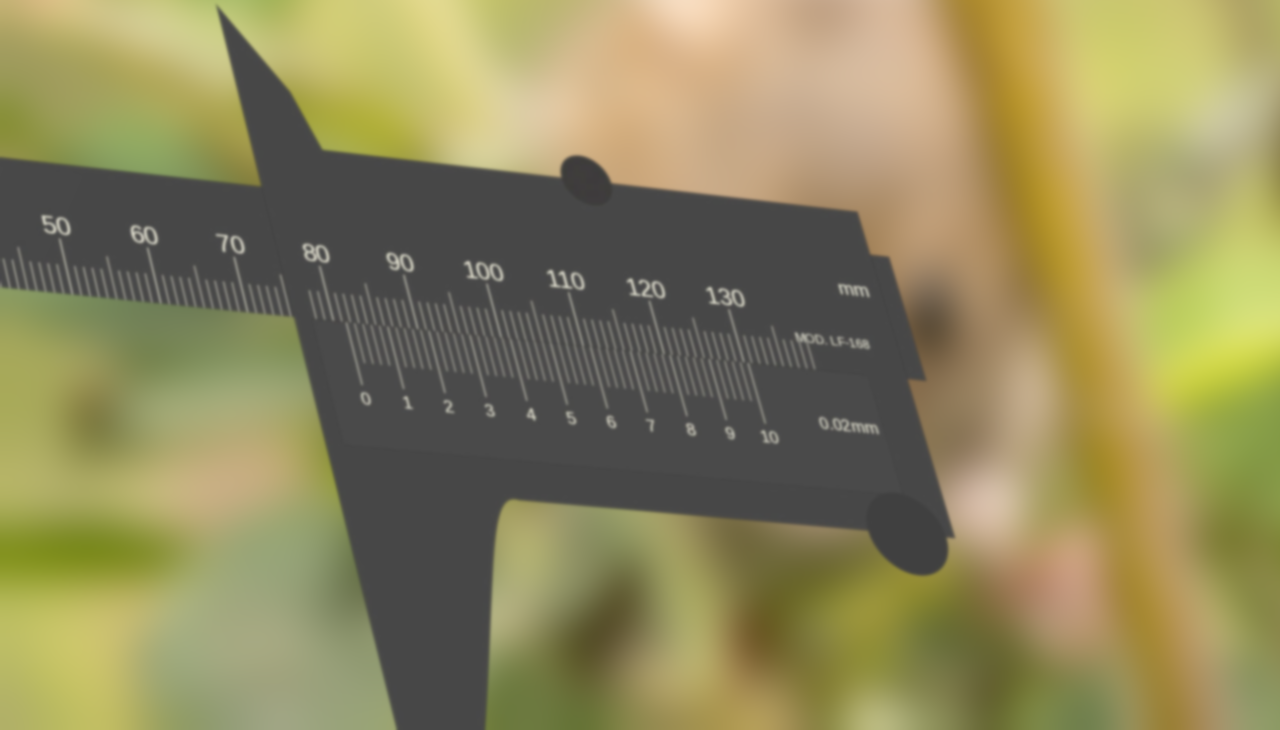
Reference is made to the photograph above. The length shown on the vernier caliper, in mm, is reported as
81.5 mm
